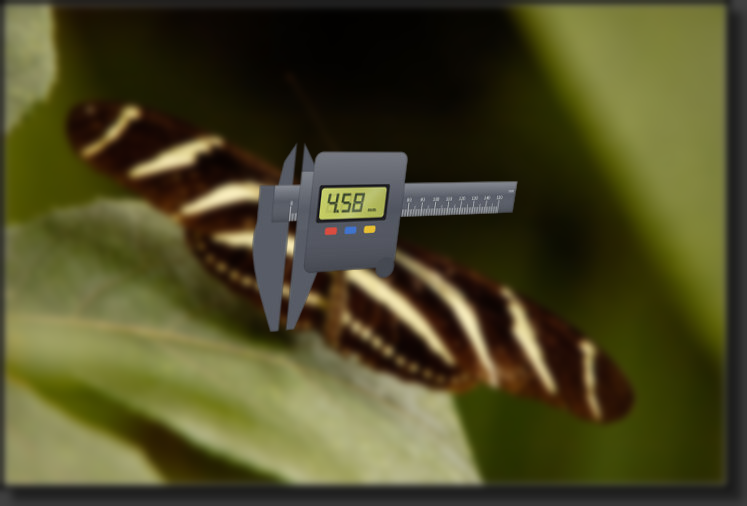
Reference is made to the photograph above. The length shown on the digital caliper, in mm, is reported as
4.58 mm
